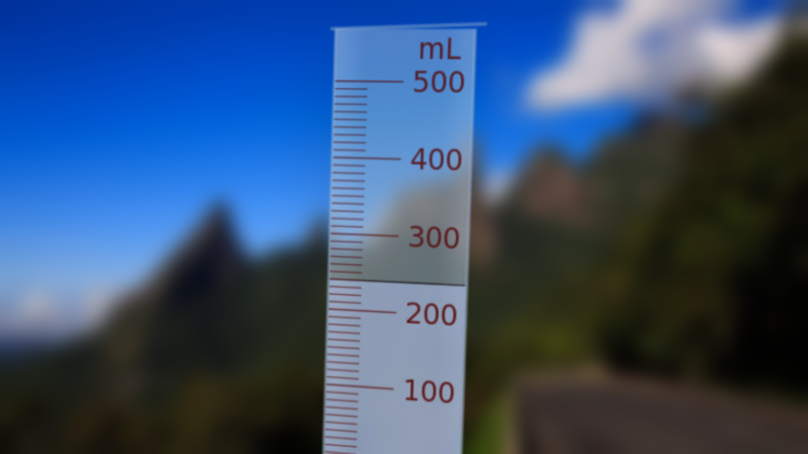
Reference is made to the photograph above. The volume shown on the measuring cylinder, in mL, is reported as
240 mL
